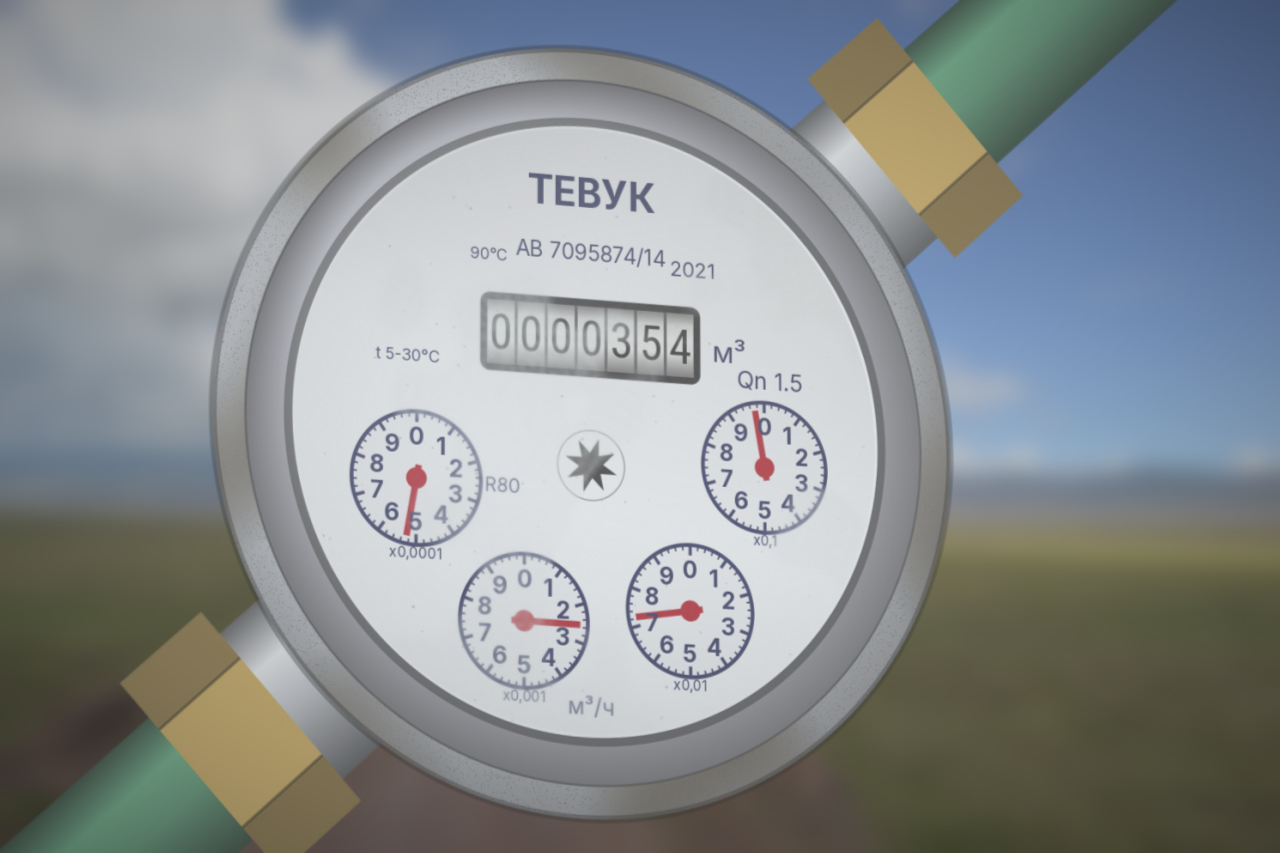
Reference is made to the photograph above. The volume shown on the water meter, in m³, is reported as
353.9725 m³
